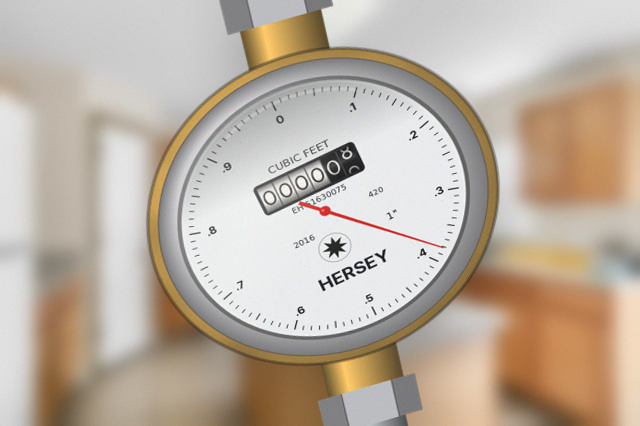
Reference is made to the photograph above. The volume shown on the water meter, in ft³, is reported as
8.38 ft³
